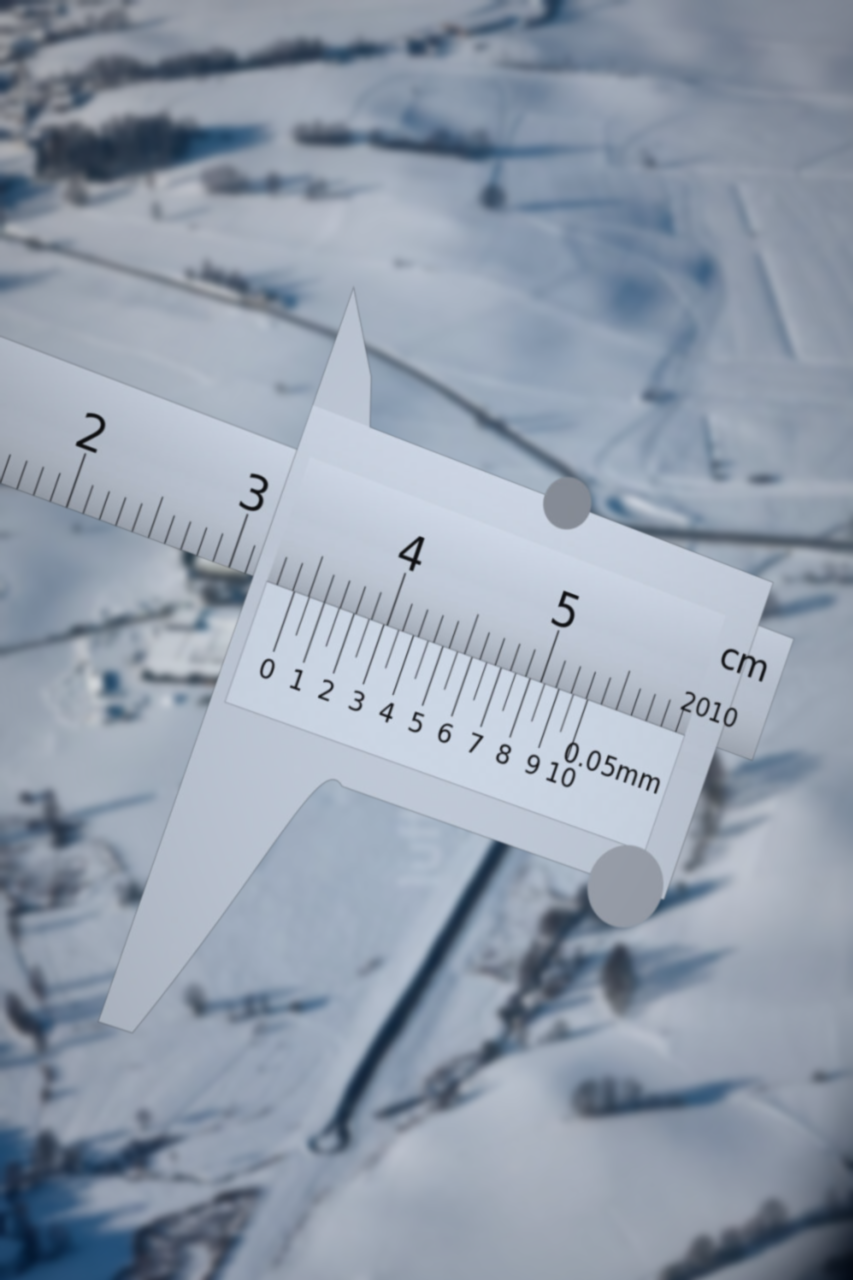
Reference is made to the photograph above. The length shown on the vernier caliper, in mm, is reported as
34.1 mm
